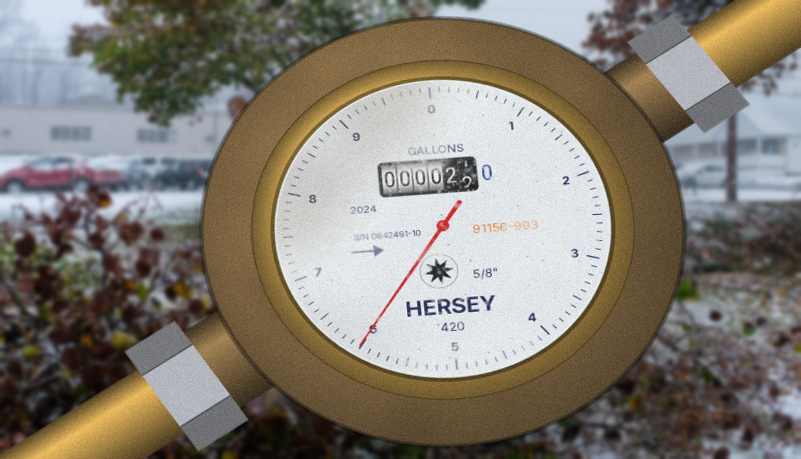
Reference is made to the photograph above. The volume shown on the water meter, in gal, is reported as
216.0 gal
